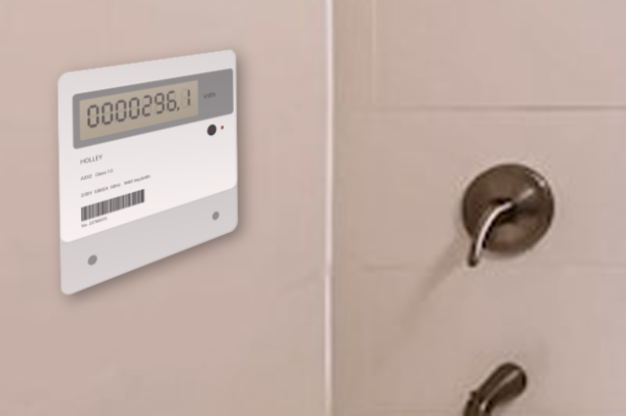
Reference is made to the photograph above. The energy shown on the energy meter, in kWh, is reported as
296.1 kWh
